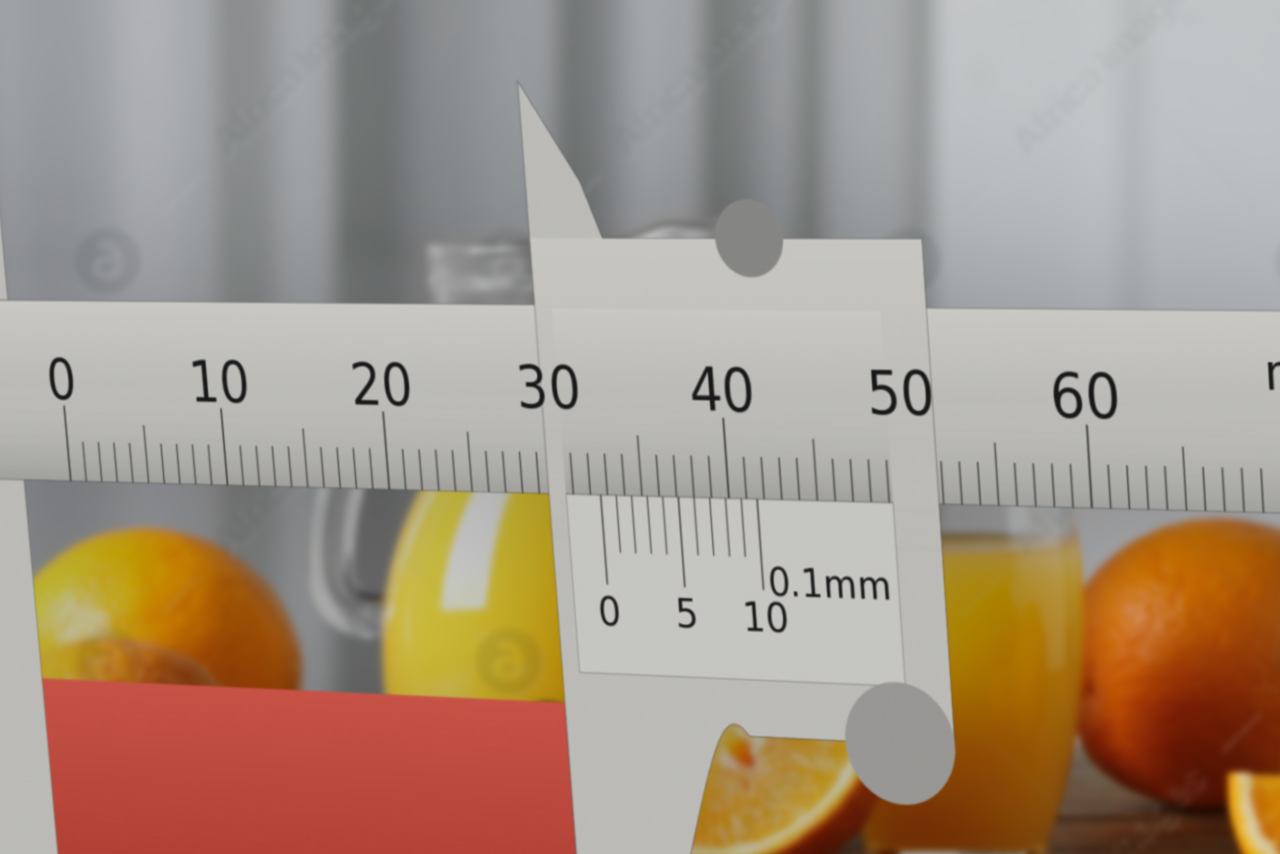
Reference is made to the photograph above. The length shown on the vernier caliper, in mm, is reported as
32.6 mm
